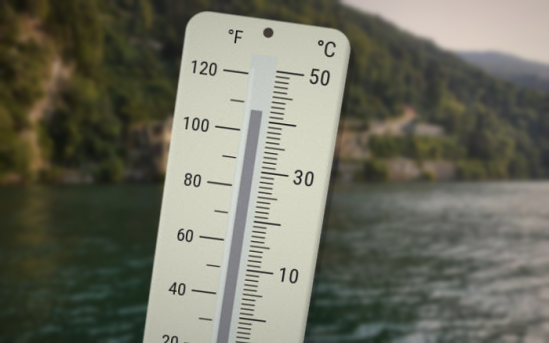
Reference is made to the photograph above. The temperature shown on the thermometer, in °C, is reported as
42 °C
